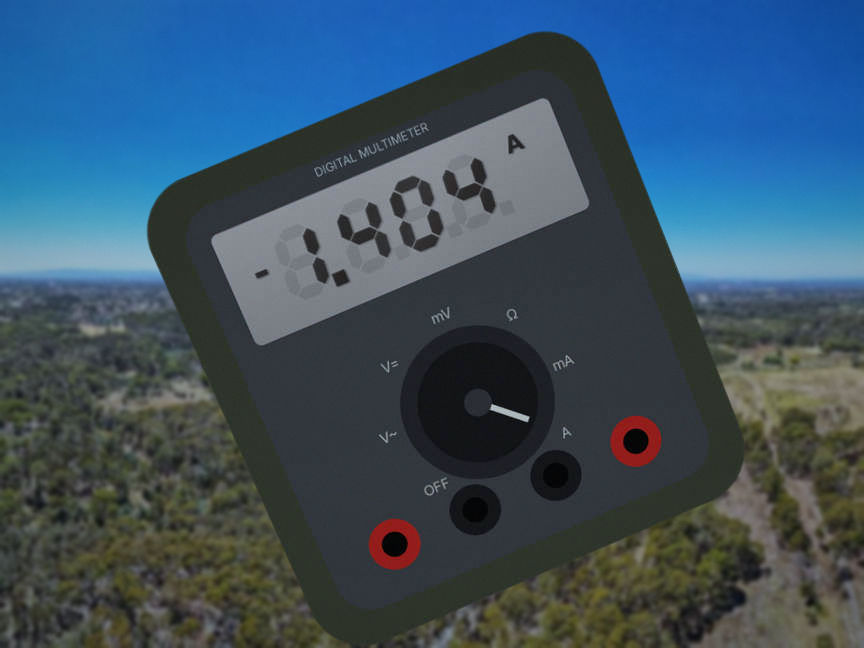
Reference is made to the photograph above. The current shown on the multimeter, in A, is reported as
-1.404 A
